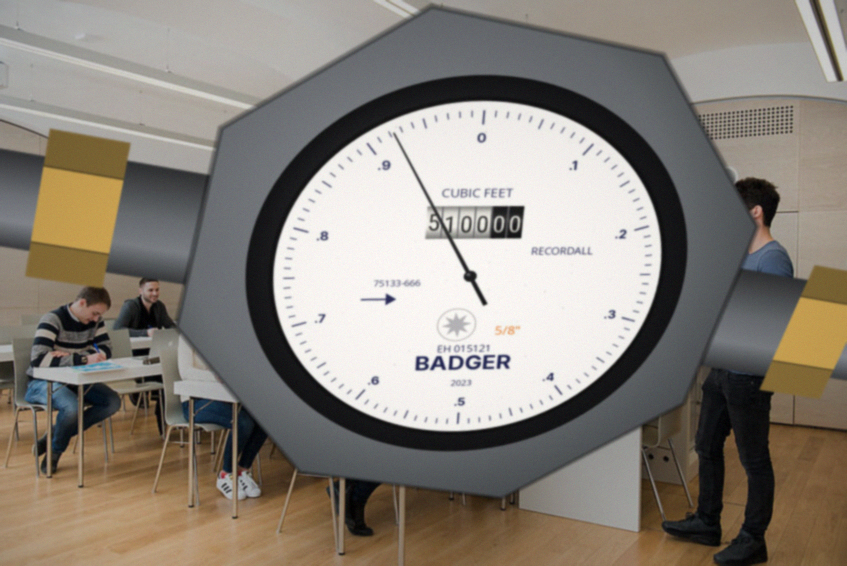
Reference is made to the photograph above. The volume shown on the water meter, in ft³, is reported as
509999.92 ft³
